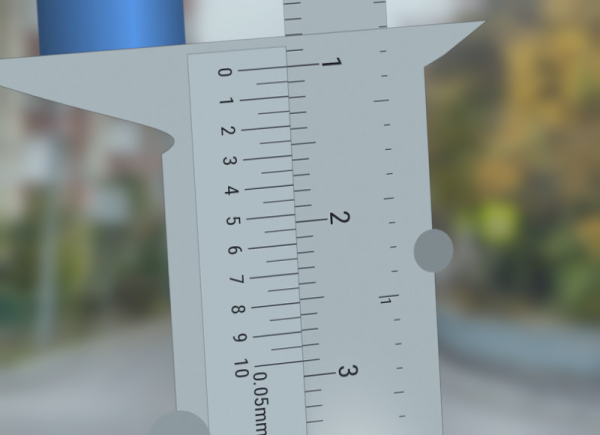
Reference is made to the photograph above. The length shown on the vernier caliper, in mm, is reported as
10.0 mm
